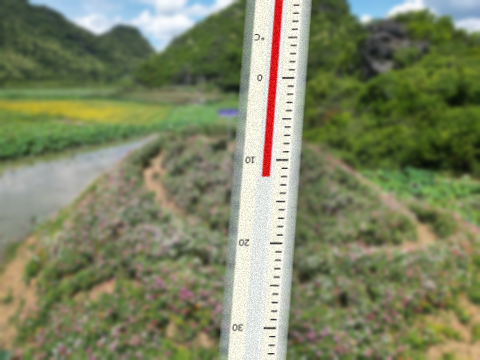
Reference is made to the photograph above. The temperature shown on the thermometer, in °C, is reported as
12 °C
